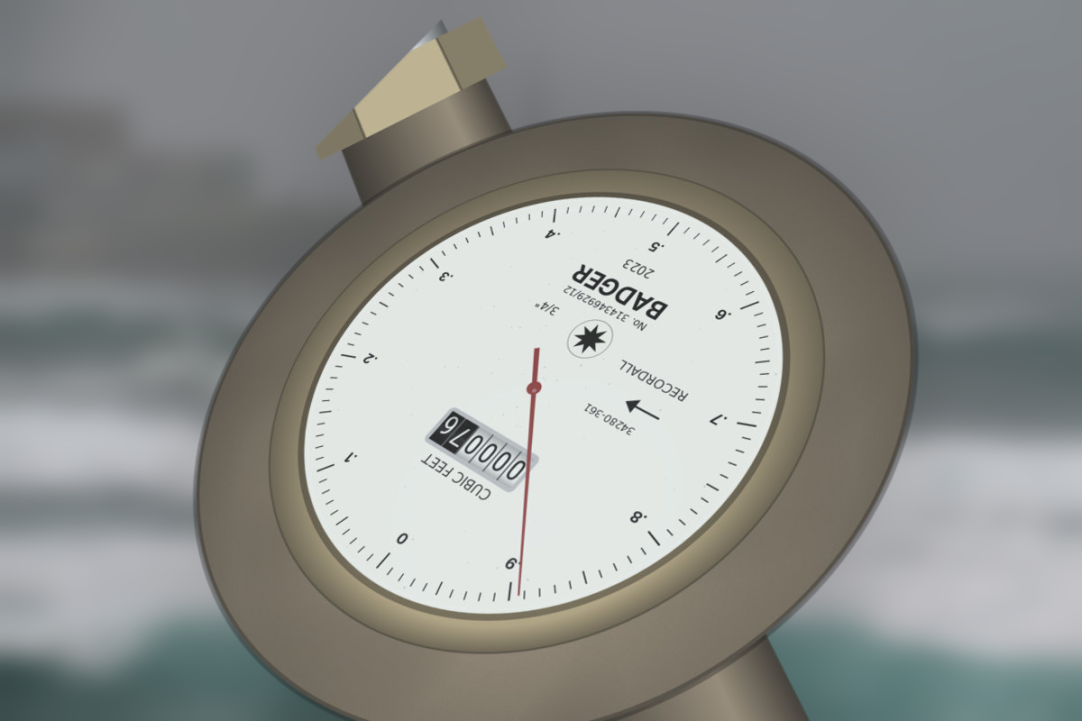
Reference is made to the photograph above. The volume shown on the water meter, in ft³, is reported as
75.89 ft³
